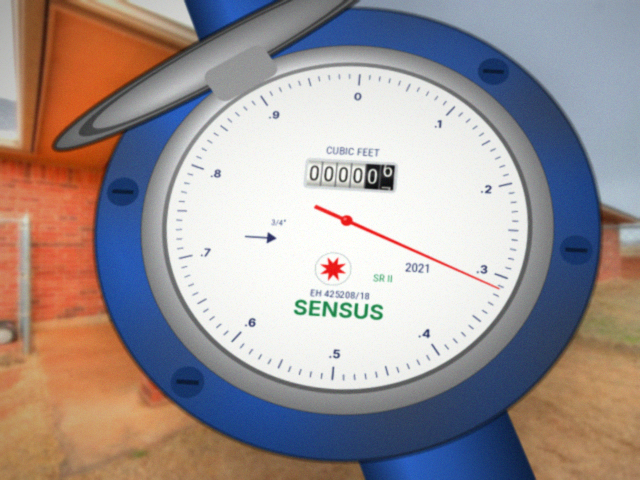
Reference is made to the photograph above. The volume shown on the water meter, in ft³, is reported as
6.31 ft³
